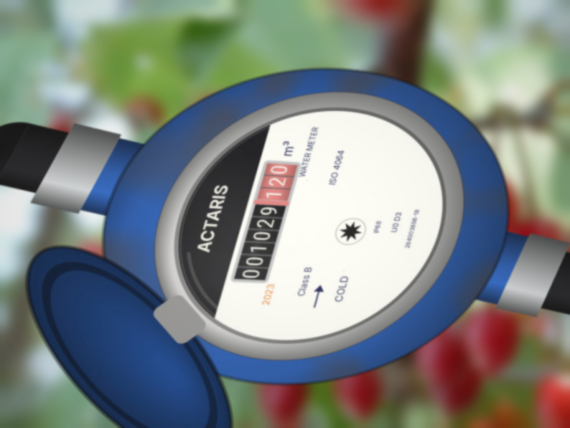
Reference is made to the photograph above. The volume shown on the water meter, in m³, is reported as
1029.120 m³
